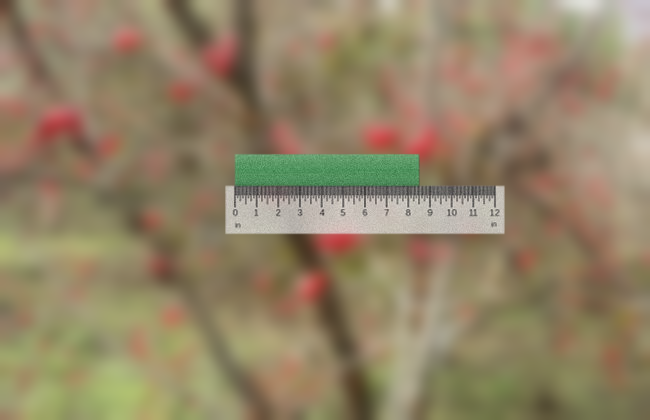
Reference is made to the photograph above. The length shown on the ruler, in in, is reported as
8.5 in
